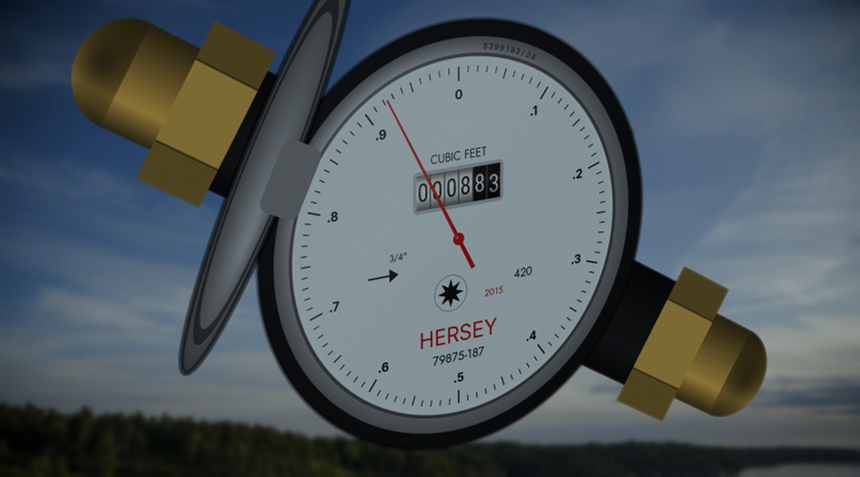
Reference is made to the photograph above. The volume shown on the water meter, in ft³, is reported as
882.92 ft³
